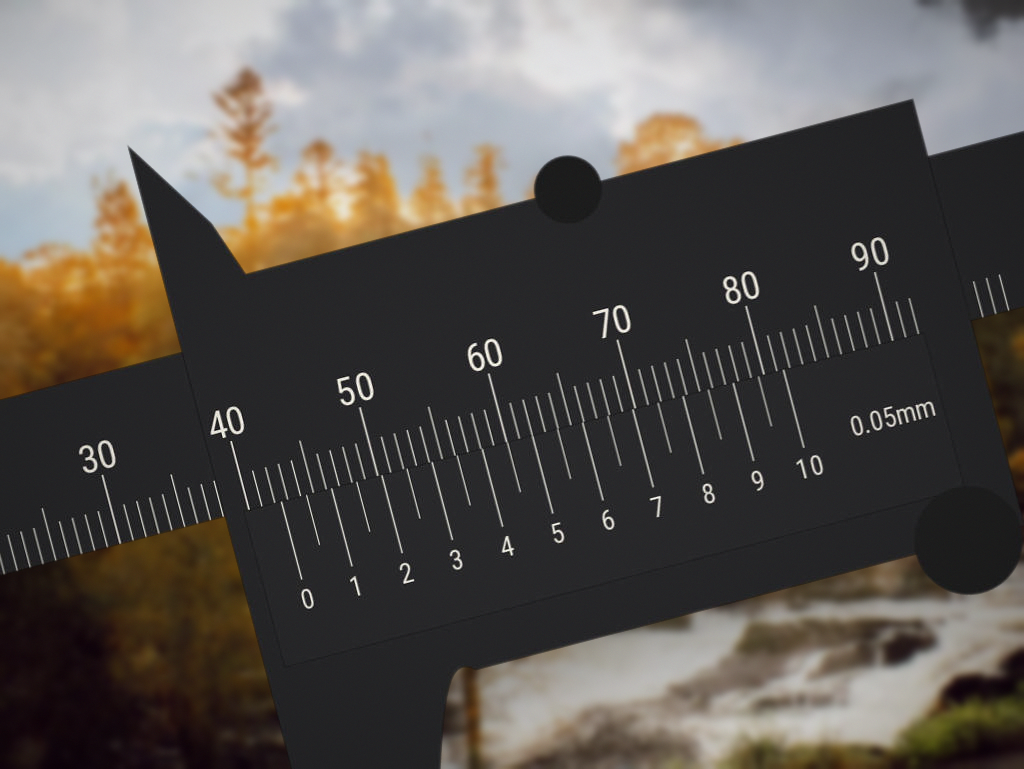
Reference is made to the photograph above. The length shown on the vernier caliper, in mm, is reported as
42.5 mm
